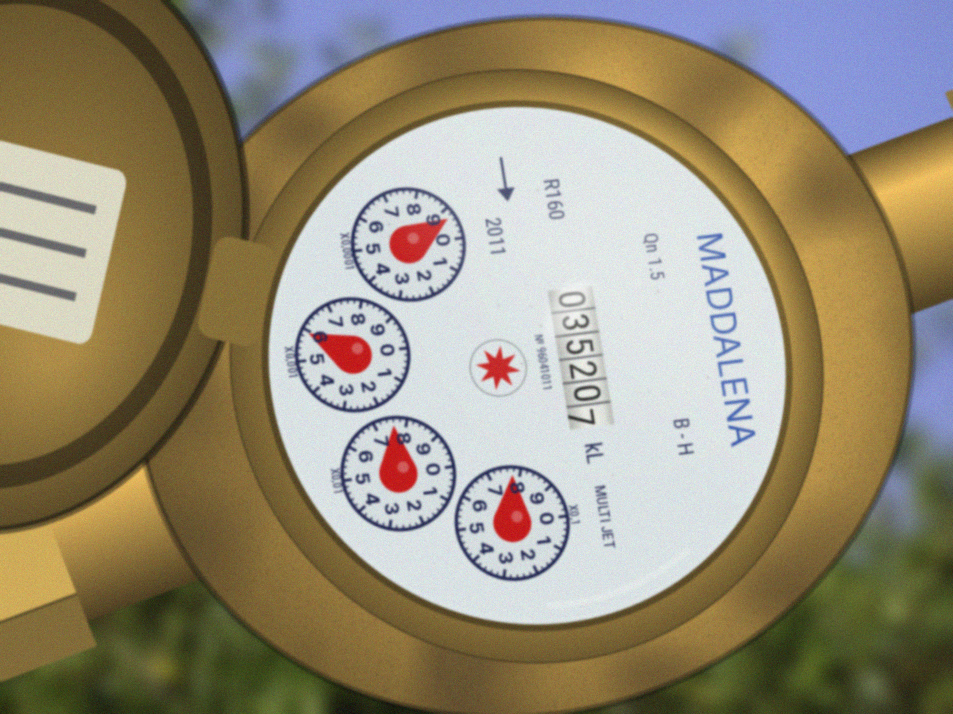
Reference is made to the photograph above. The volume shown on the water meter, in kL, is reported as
35206.7759 kL
